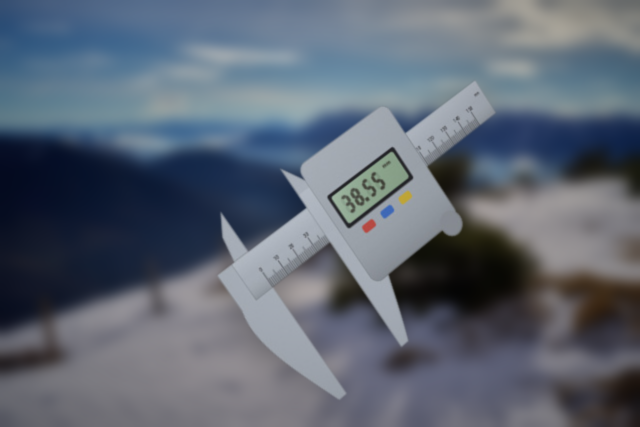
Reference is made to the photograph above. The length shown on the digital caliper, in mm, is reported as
38.55 mm
